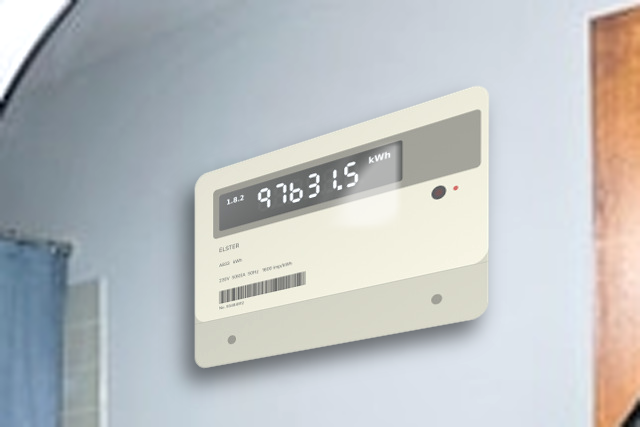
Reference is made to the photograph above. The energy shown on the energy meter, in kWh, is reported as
97631.5 kWh
